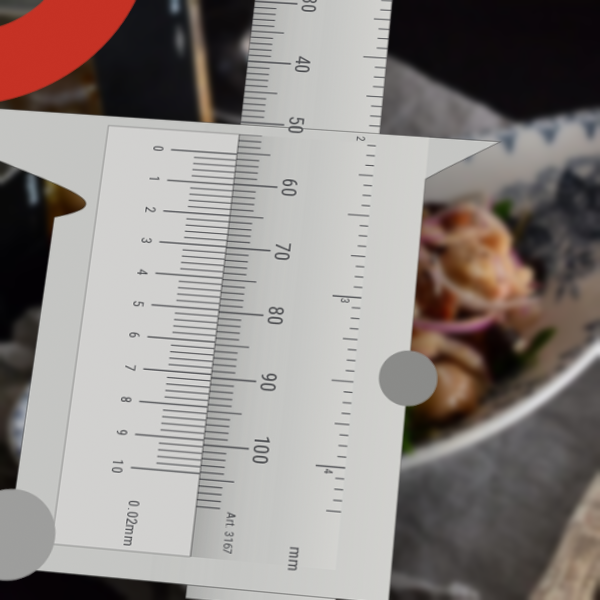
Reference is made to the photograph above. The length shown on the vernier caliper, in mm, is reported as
55.2 mm
